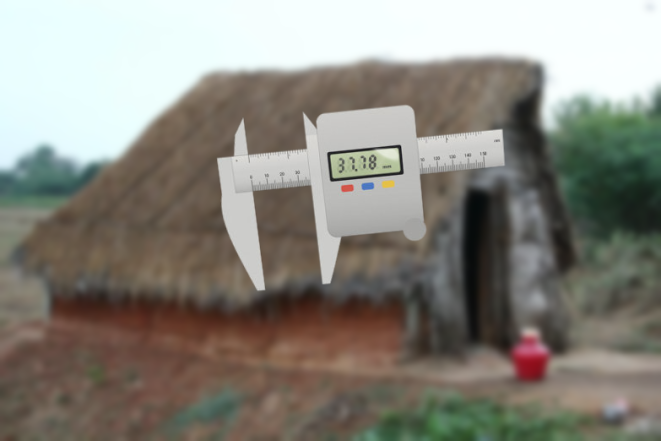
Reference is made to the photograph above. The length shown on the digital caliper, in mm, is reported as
37.78 mm
